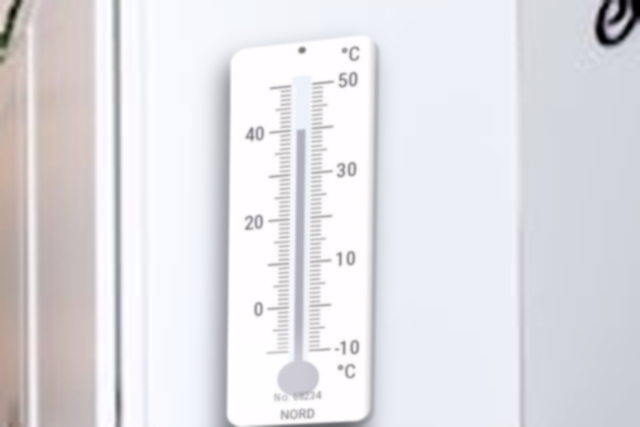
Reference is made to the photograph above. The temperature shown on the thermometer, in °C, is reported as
40 °C
